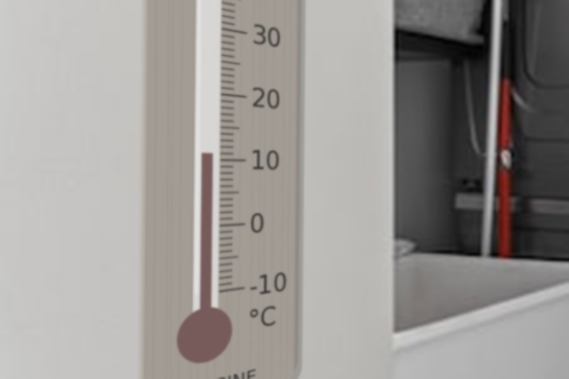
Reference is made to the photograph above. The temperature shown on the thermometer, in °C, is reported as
11 °C
